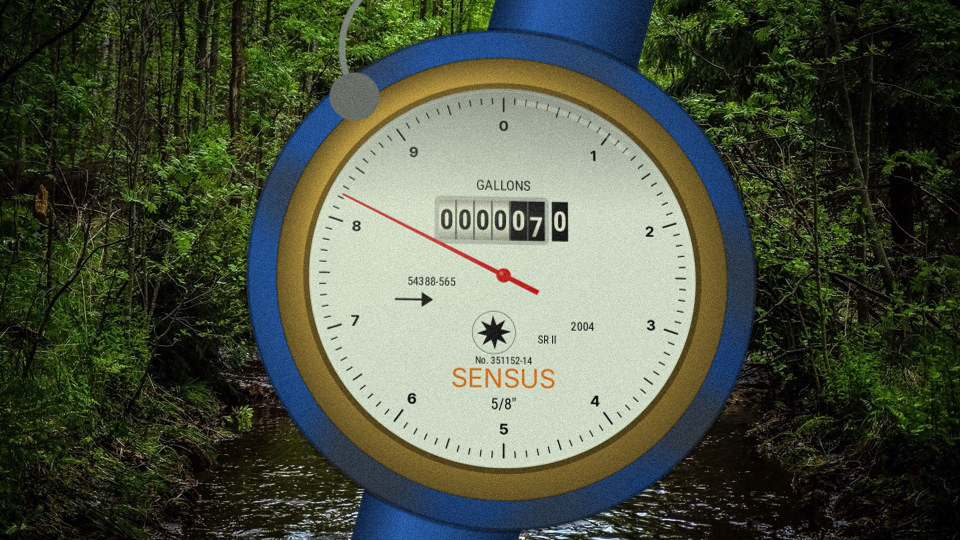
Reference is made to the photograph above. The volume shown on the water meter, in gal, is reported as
68.2 gal
